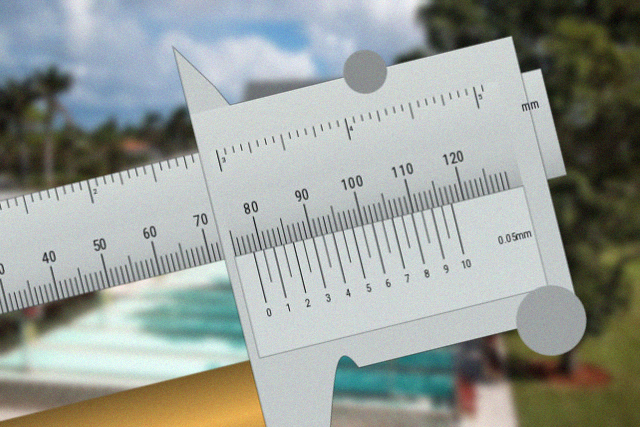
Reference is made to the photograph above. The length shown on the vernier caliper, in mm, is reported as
78.5 mm
